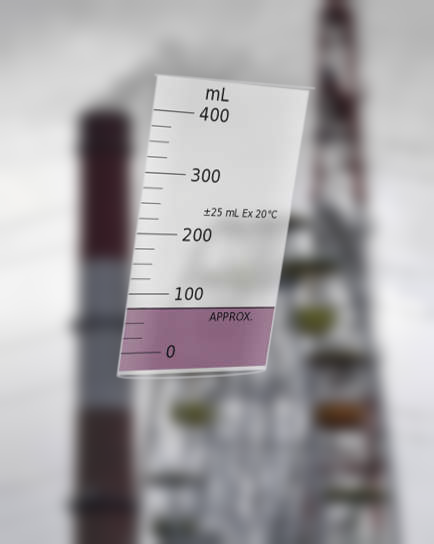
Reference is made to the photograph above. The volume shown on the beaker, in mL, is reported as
75 mL
